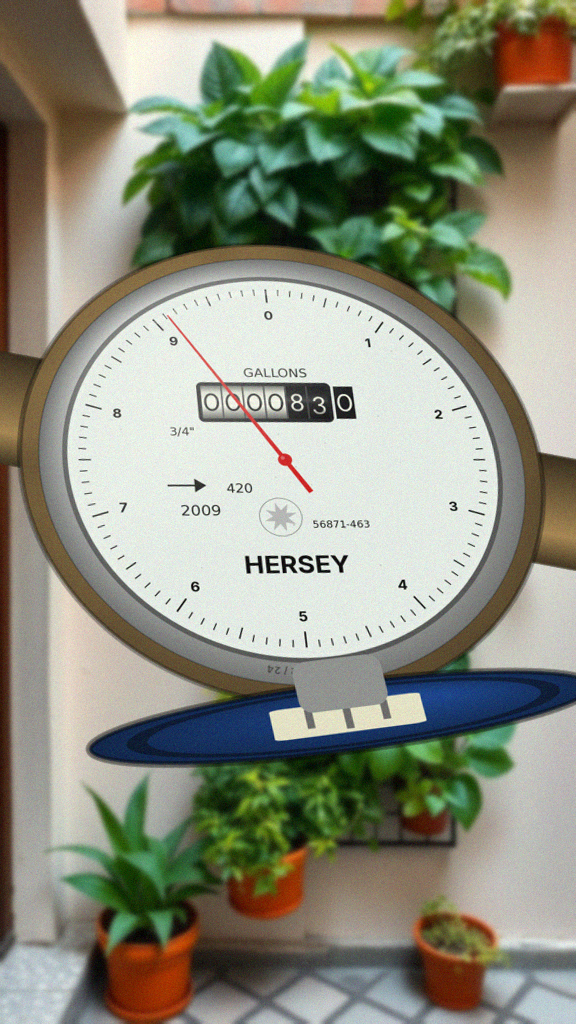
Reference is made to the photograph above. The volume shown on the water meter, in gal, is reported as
829.1 gal
